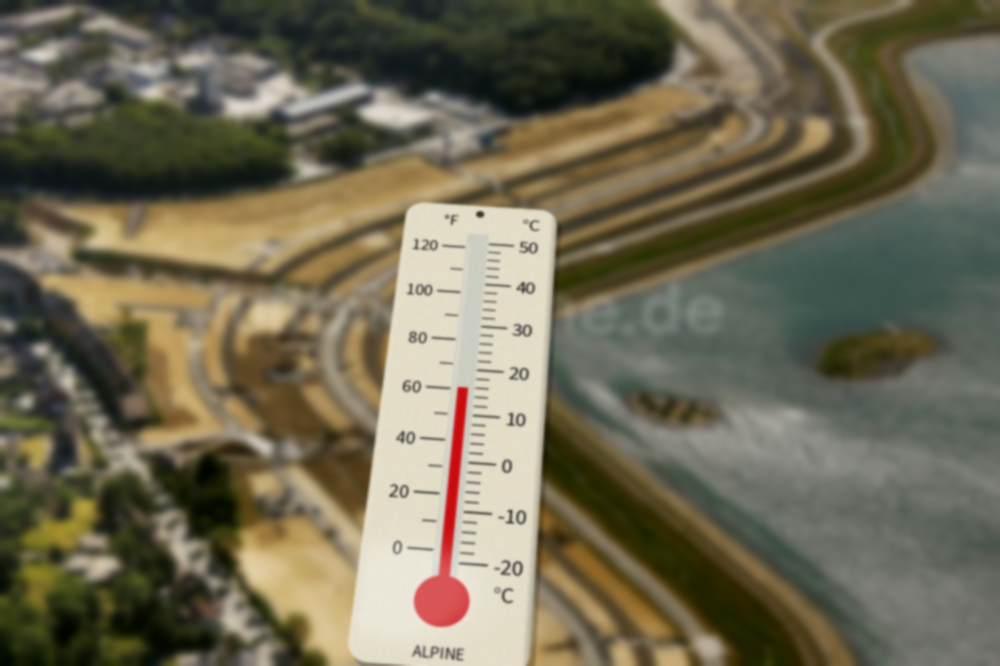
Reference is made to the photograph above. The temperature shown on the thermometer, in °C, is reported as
16 °C
